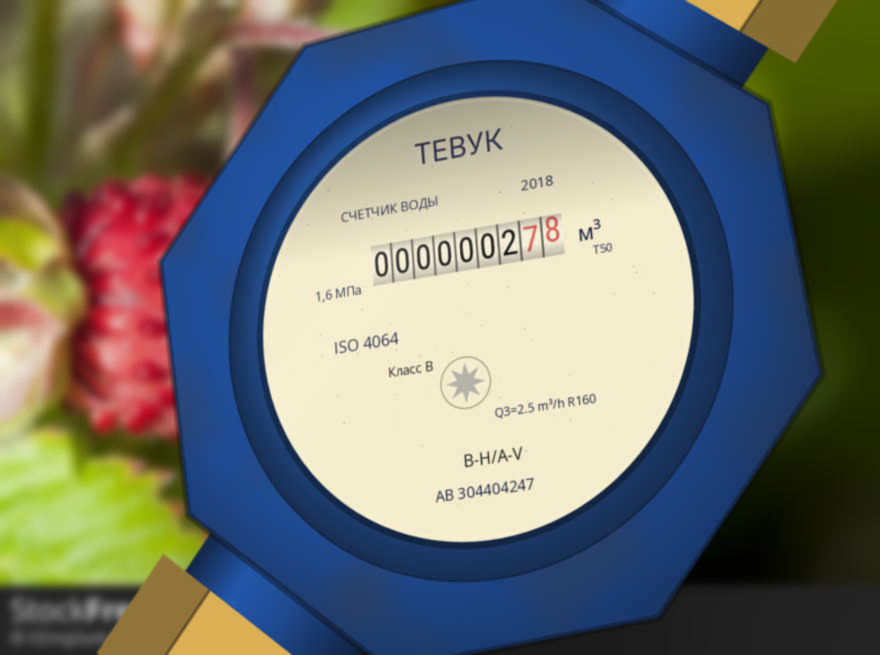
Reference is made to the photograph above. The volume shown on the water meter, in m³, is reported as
2.78 m³
